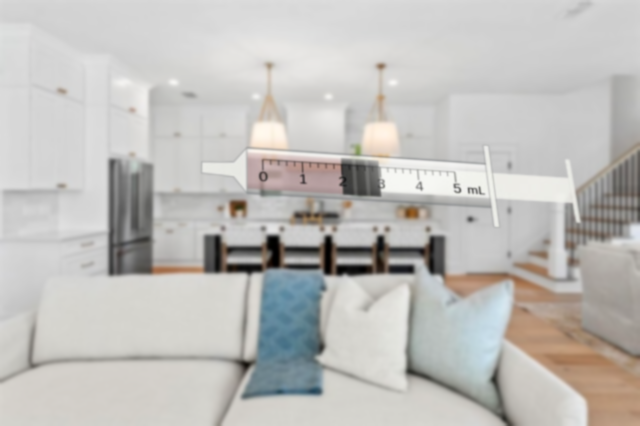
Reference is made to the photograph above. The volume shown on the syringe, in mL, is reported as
2 mL
